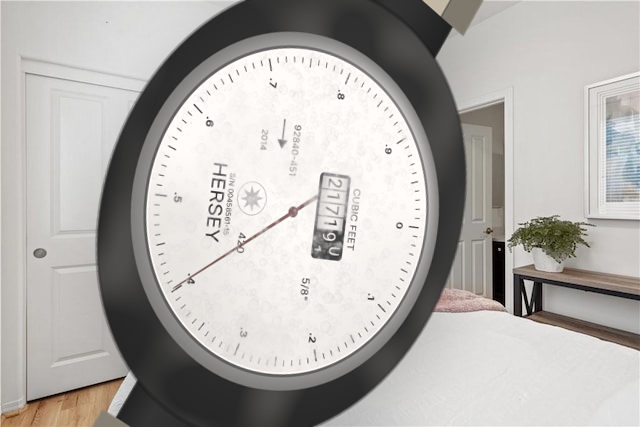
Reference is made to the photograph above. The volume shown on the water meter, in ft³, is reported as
217190.40 ft³
